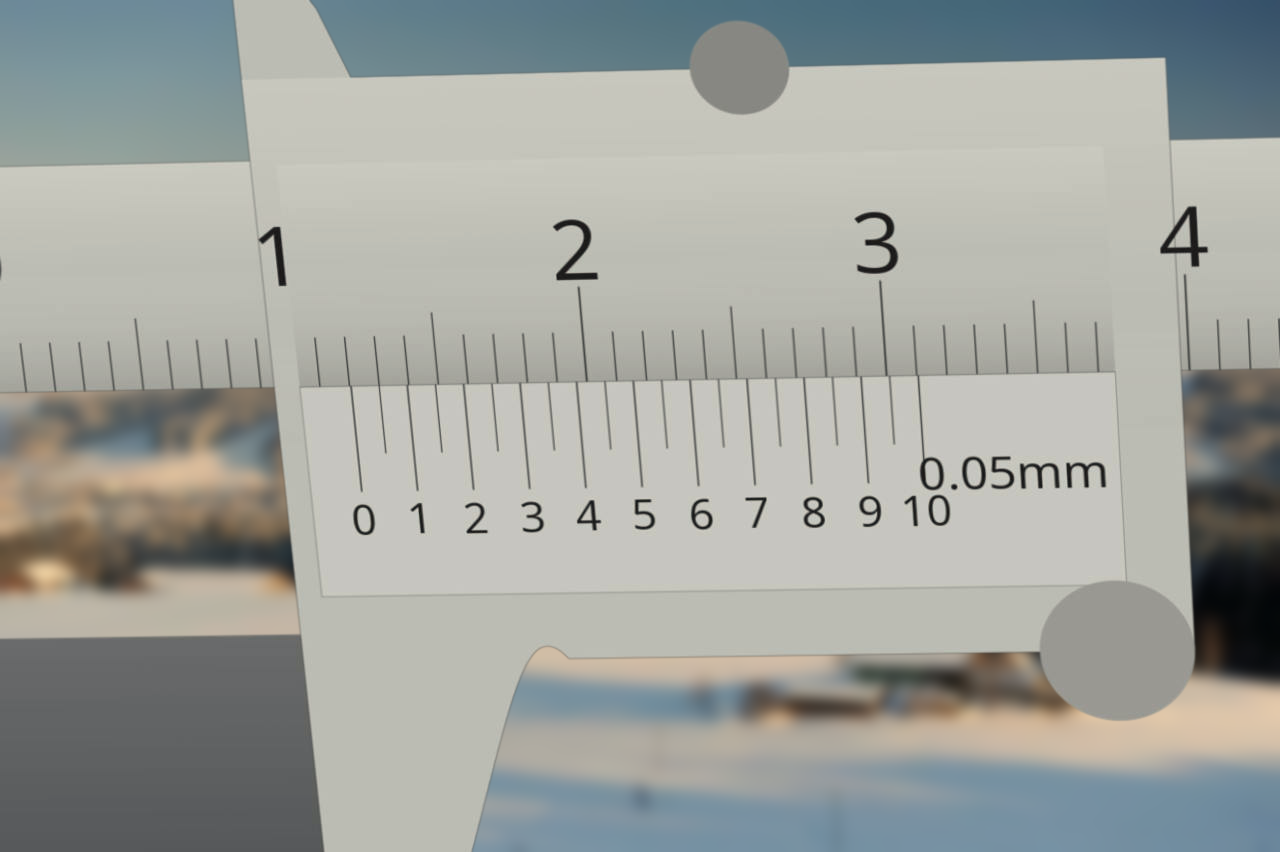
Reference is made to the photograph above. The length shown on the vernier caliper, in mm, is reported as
12.05 mm
